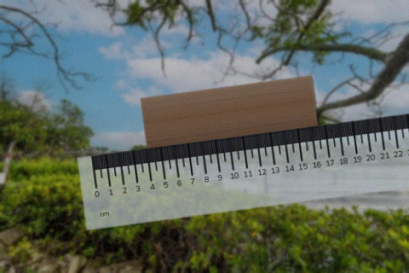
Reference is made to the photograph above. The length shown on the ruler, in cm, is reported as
12.5 cm
